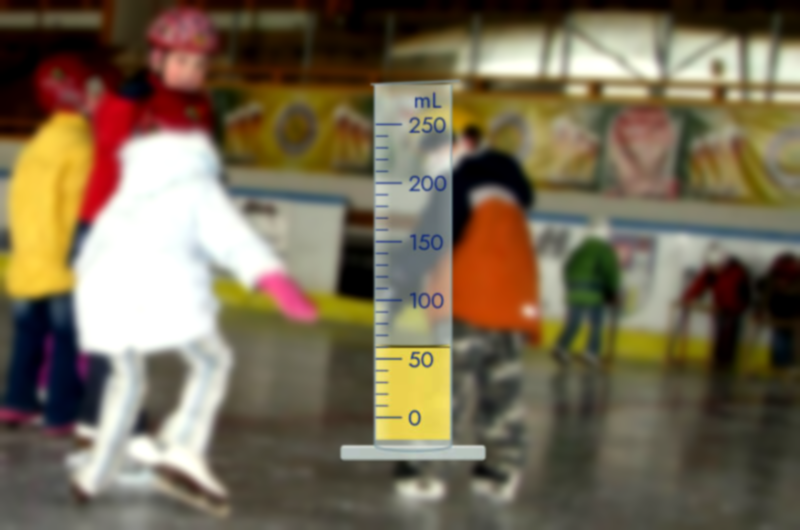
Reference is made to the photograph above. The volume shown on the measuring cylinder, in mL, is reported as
60 mL
